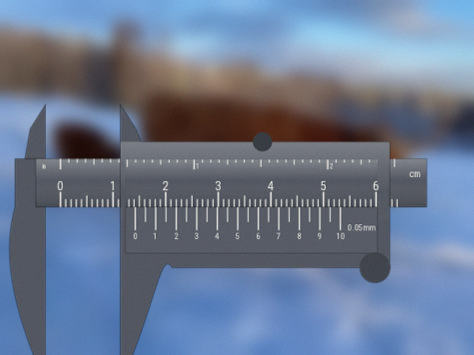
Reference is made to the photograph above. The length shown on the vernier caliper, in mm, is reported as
14.2 mm
